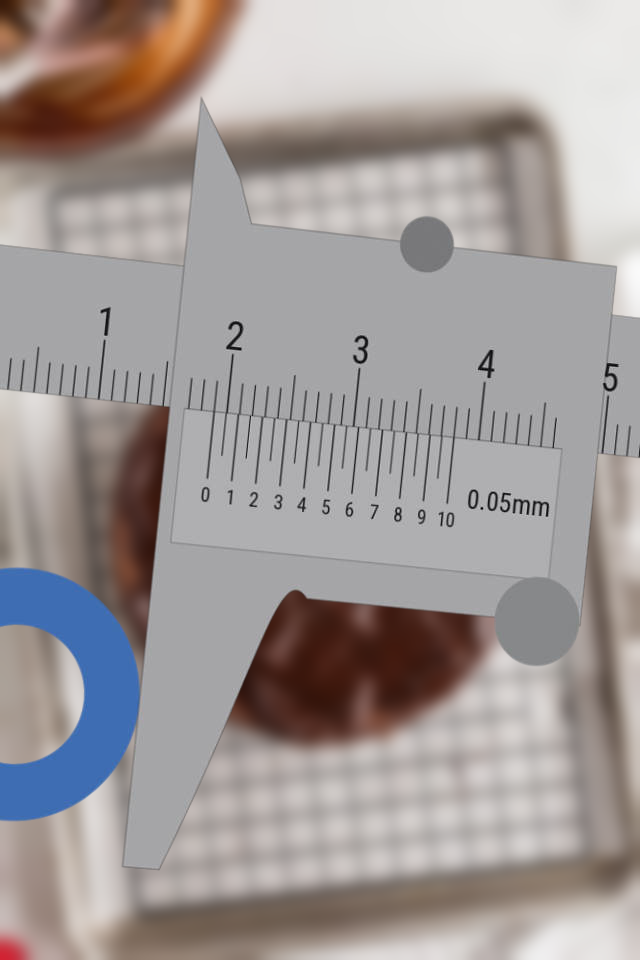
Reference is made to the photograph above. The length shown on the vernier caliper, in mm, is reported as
19.0 mm
